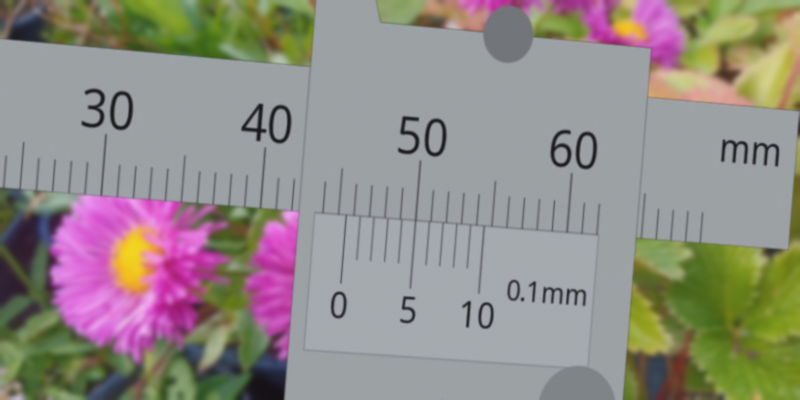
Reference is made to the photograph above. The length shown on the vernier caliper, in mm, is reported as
45.5 mm
